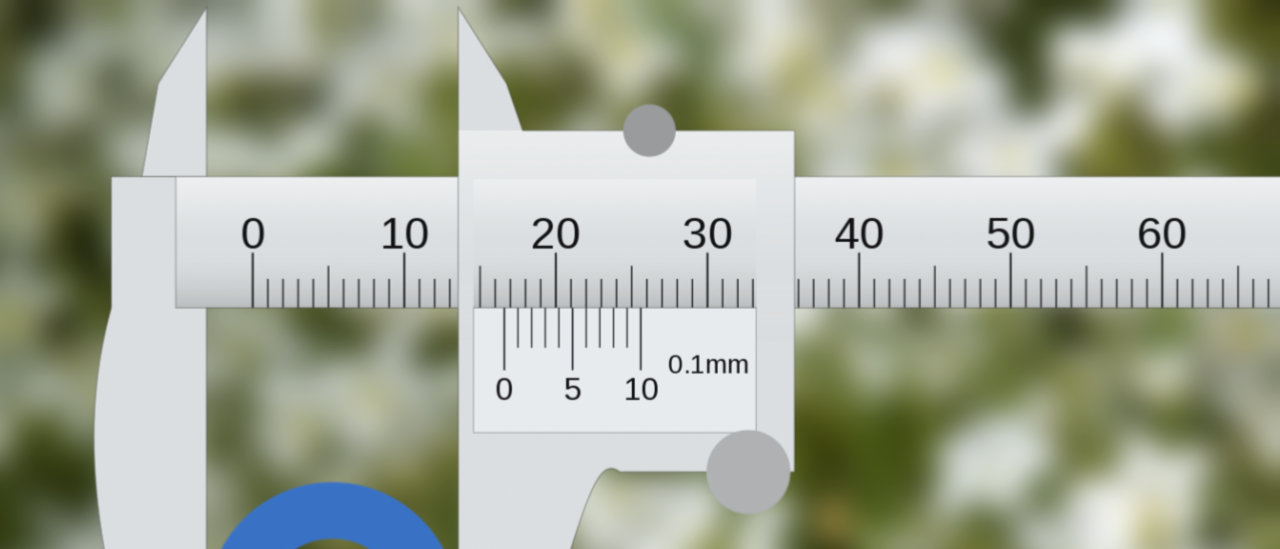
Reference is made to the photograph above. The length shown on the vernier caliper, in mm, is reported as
16.6 mm
